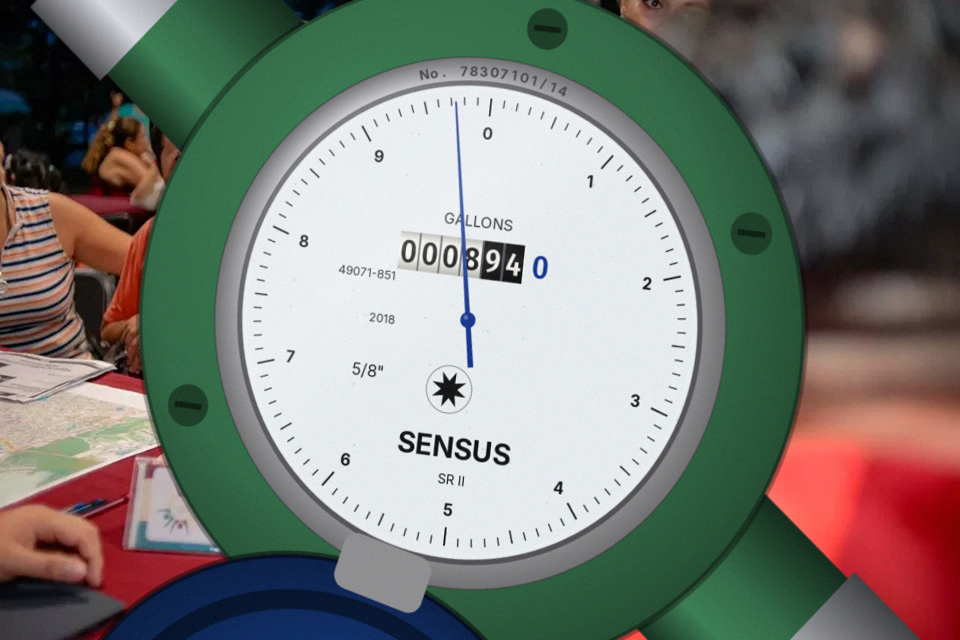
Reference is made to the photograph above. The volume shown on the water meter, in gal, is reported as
8939.7 gal
